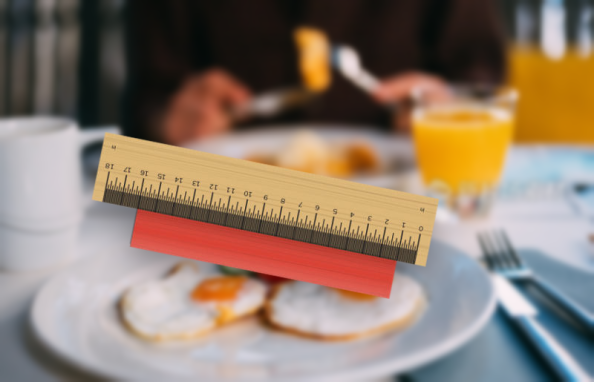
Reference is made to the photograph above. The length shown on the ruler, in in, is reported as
15 in
